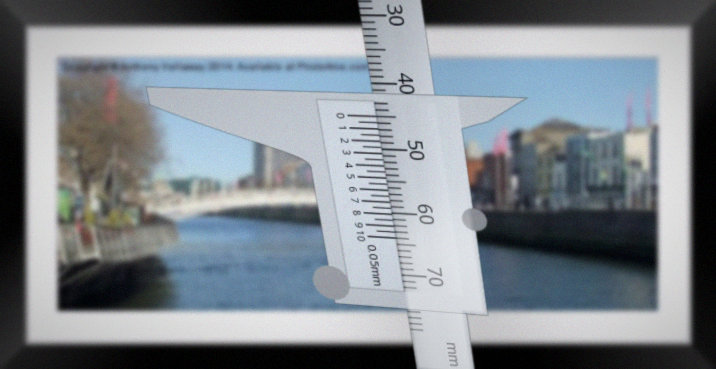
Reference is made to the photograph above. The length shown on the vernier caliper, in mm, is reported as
45.0 mm
